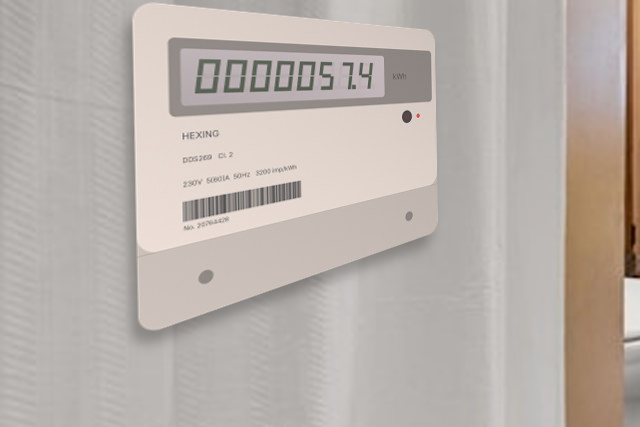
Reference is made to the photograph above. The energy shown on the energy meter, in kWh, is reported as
57.4 kWh
